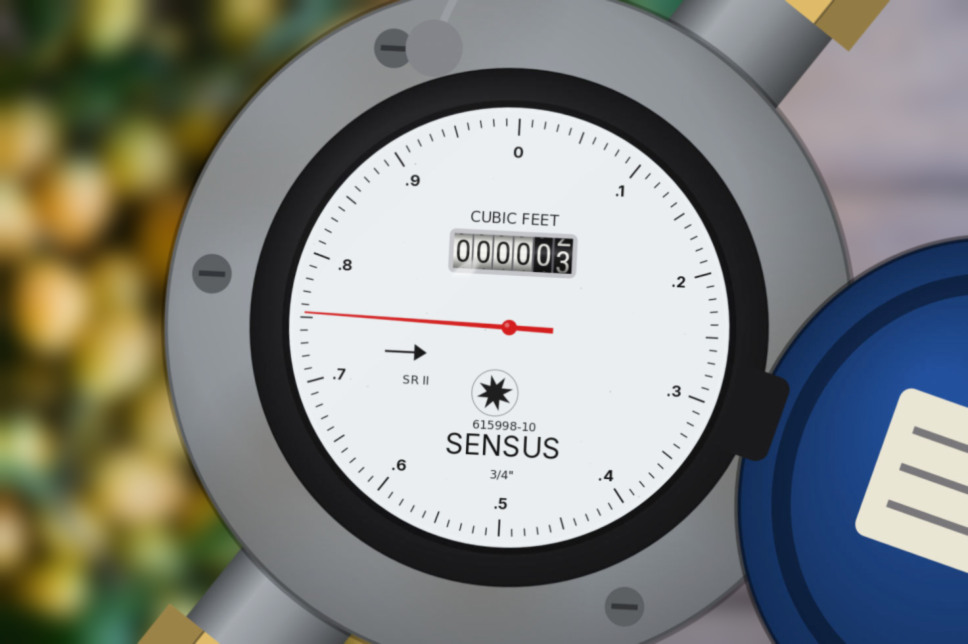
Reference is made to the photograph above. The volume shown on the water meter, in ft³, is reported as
2.75 ft³
